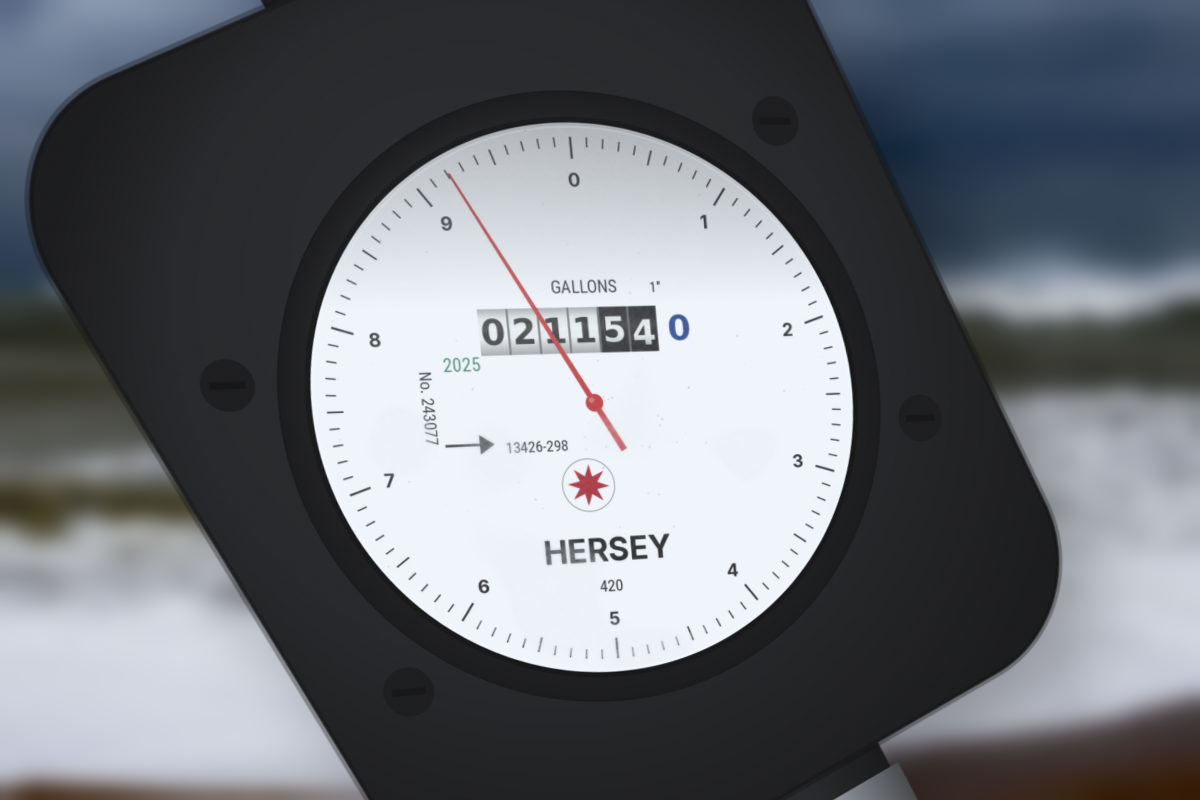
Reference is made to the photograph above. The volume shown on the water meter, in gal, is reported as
211539.2 gal
